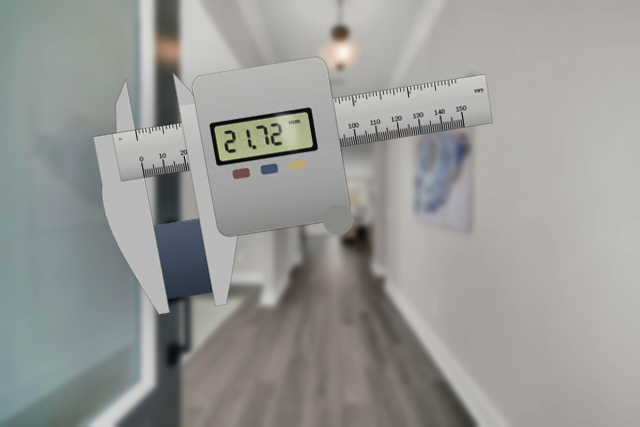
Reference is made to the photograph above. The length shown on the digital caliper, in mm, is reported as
21.72 mm
